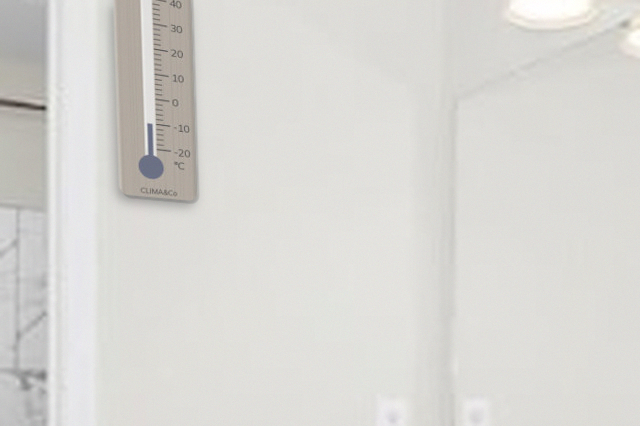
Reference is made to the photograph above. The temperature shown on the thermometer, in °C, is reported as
-10 °C
